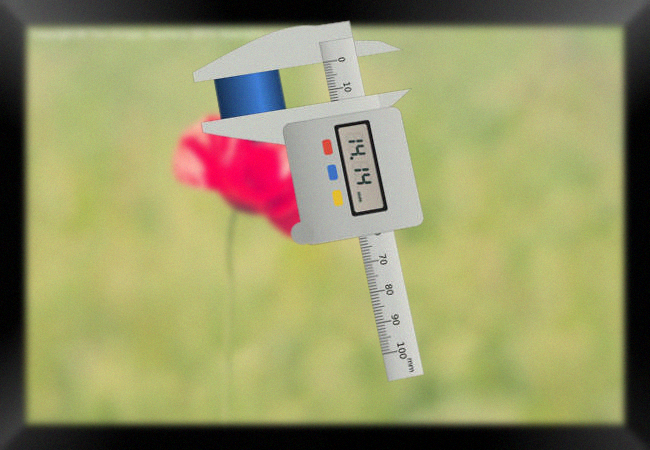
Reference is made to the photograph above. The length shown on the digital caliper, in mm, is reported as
14.14 mm
